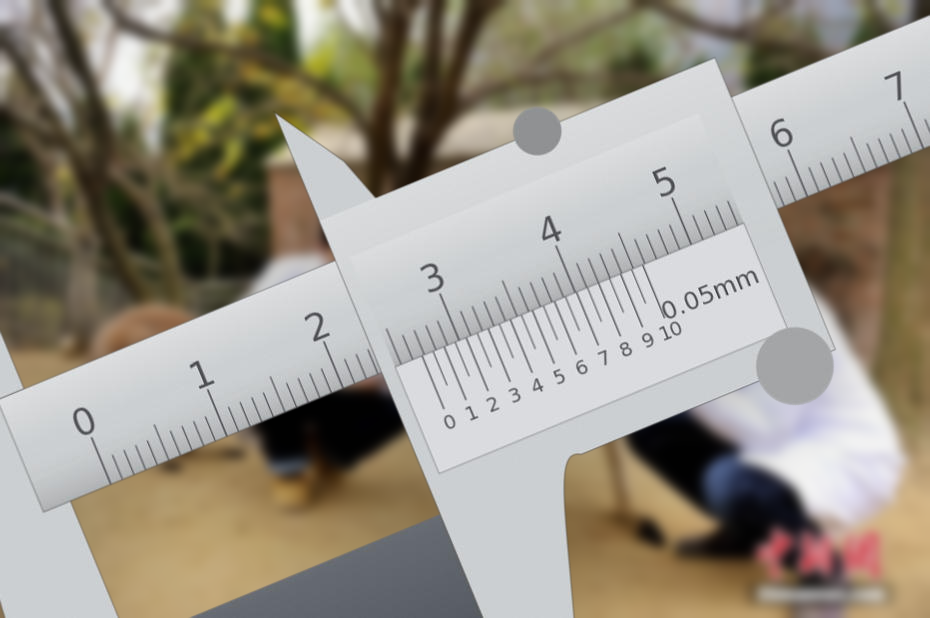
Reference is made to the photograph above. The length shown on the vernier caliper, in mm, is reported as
26.8 mm
